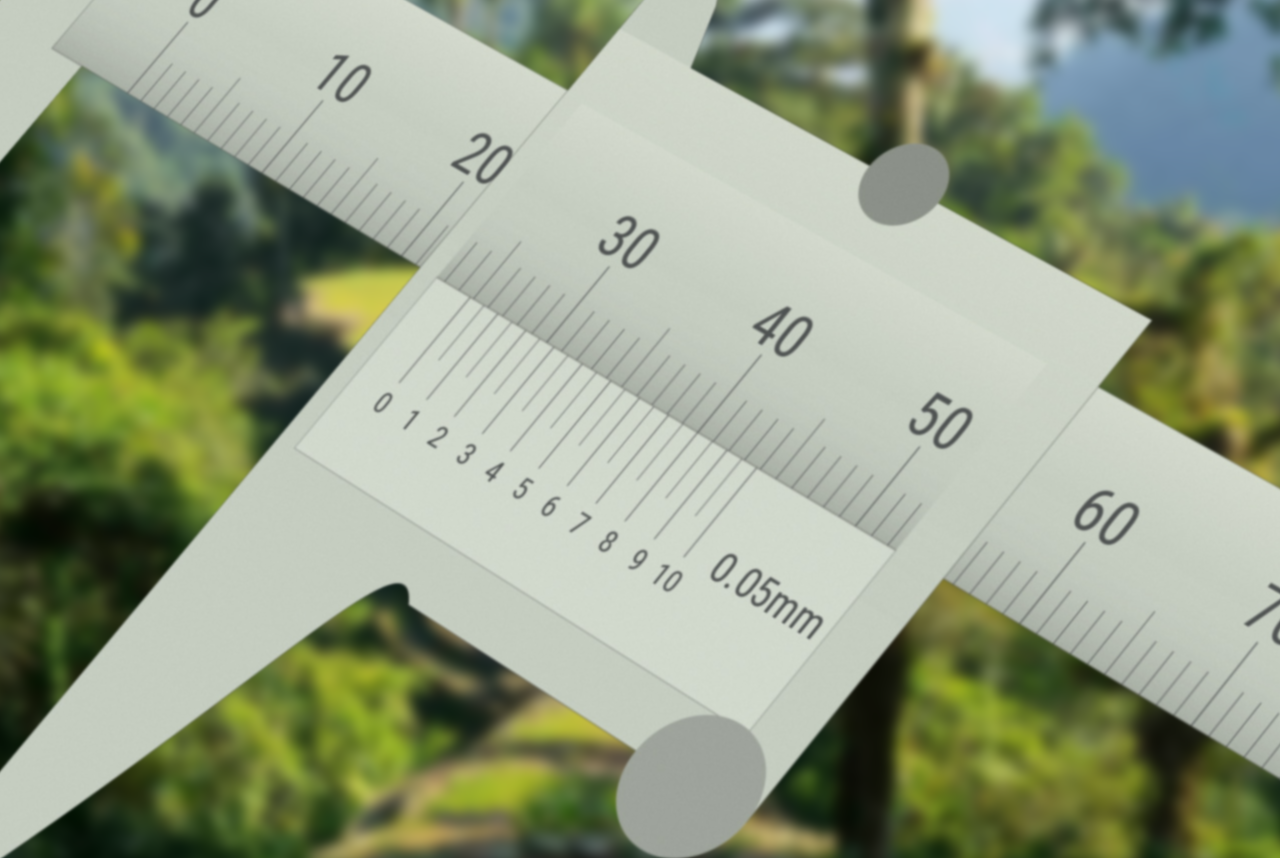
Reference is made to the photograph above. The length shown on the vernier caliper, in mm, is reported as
24.8 mm
